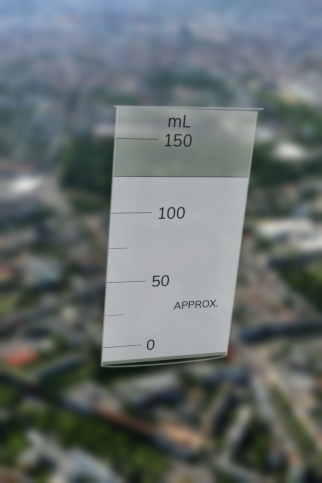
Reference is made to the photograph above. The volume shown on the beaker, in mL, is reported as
125 mL
